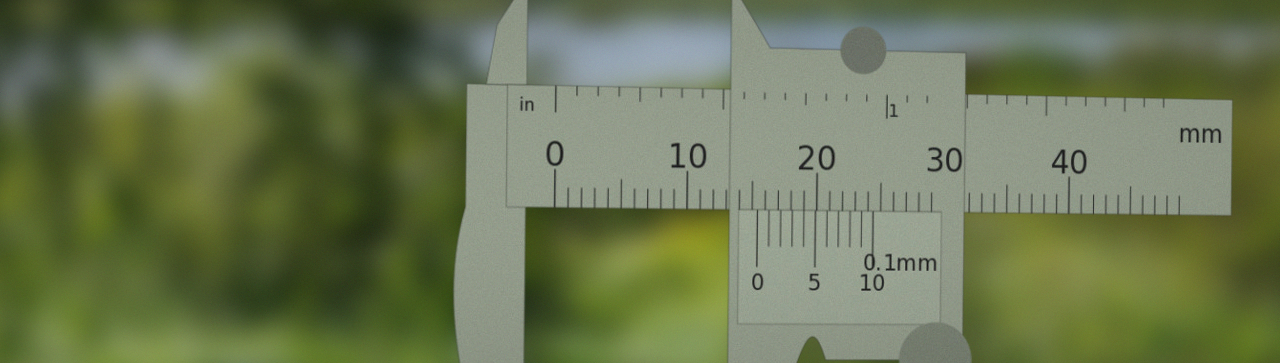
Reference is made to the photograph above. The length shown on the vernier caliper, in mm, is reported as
15.4 mm
